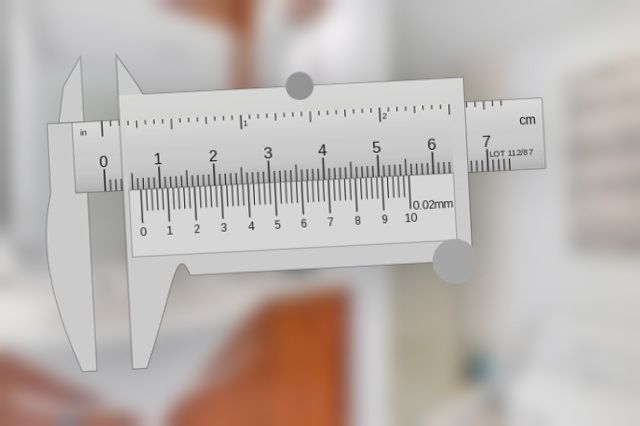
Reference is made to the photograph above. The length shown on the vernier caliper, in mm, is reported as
6.5 mm
